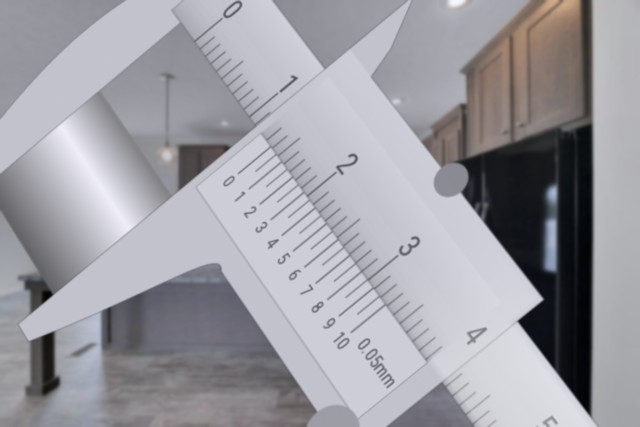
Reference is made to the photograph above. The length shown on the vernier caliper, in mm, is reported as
13.8 mm
